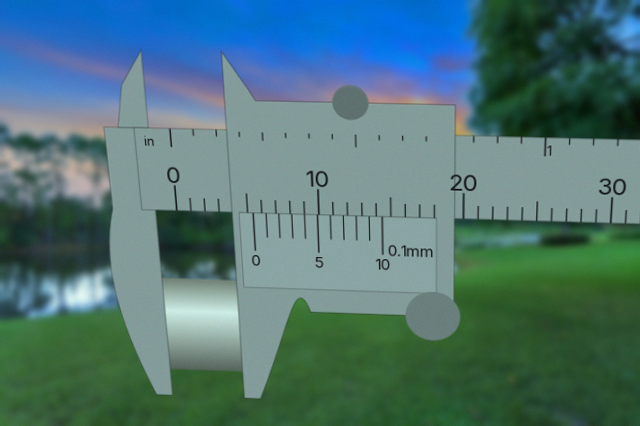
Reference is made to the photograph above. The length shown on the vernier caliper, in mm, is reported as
5.4 mm
